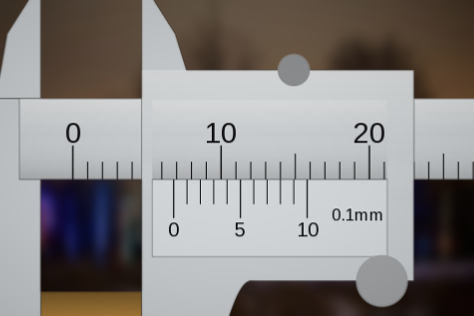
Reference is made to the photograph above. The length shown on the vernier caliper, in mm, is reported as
6.8 mm
